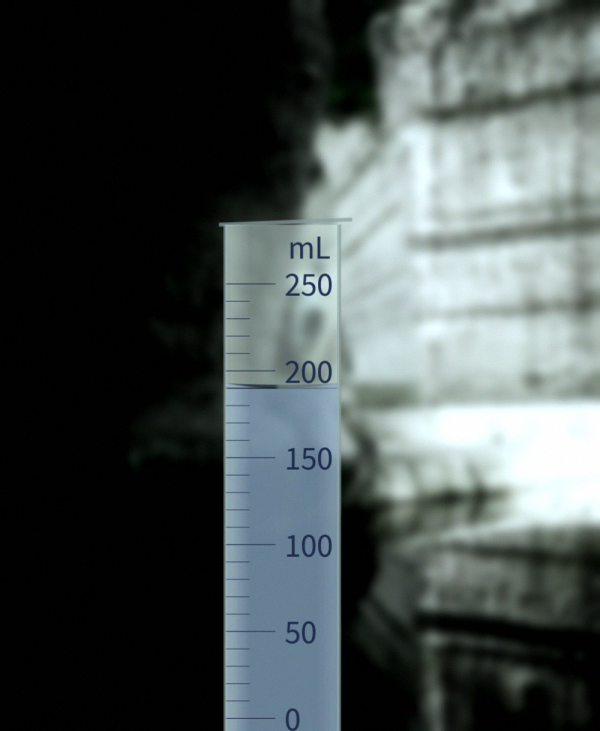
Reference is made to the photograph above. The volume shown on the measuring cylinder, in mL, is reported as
190 mL
